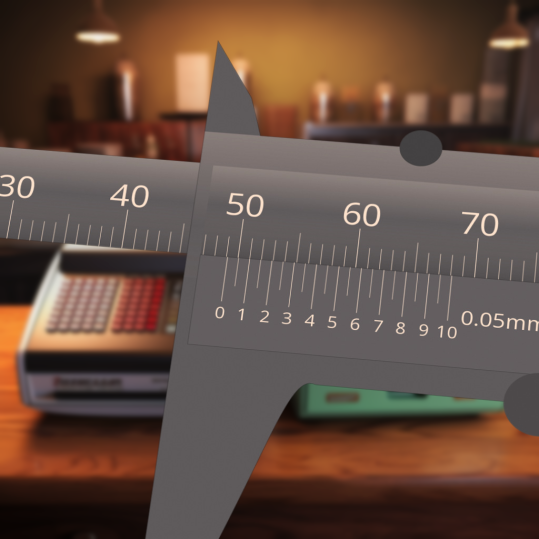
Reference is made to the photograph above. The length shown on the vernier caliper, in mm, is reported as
49.1 mm
